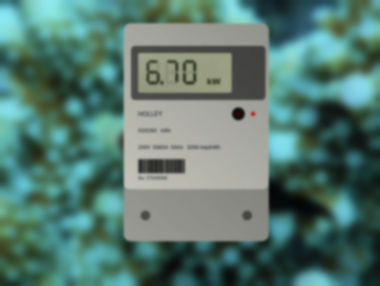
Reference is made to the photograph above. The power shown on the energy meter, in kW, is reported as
6.70 kW
